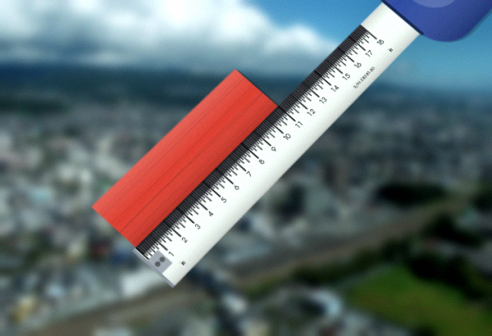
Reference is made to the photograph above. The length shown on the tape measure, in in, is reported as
11 in
